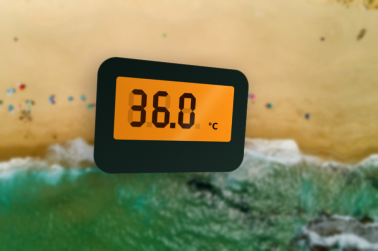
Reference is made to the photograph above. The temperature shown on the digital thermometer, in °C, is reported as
36.0 °C
